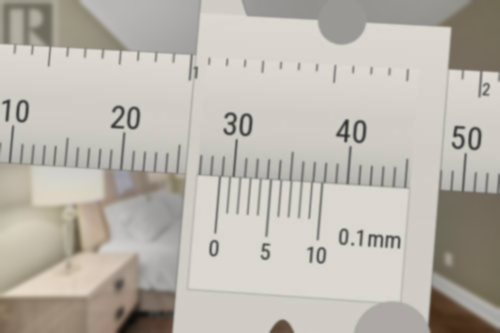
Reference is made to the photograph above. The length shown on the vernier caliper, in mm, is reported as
28.8 mm
